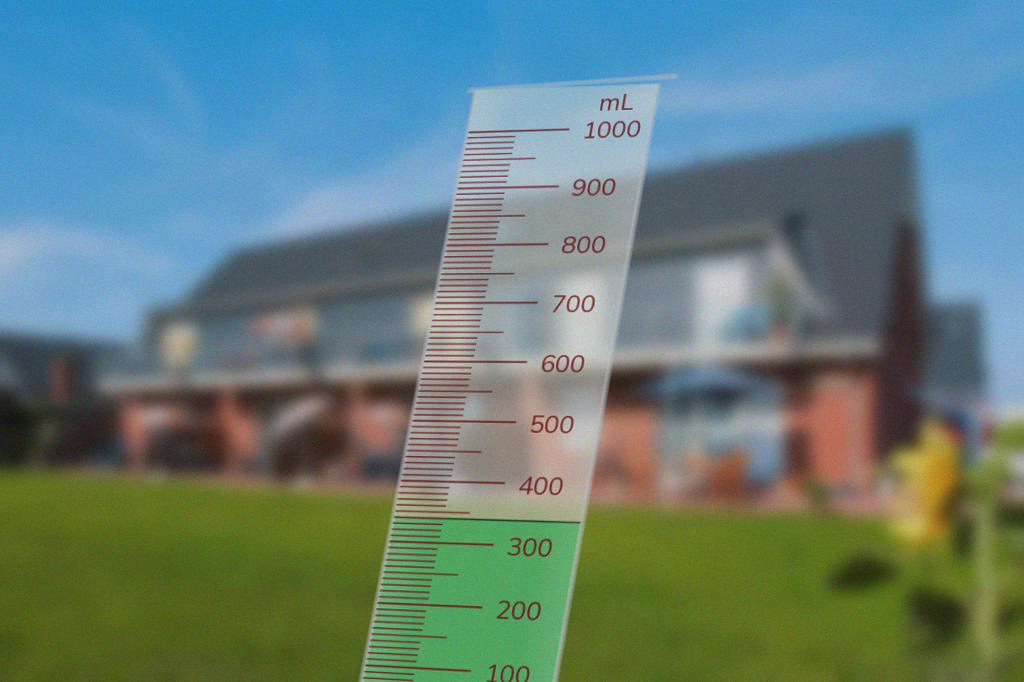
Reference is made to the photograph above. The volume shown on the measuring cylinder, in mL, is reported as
340 mL
